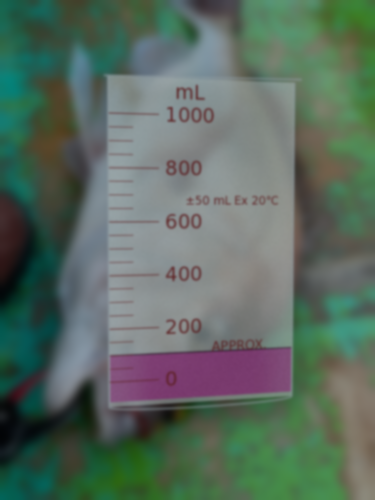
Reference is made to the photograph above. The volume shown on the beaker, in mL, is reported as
100 mL
